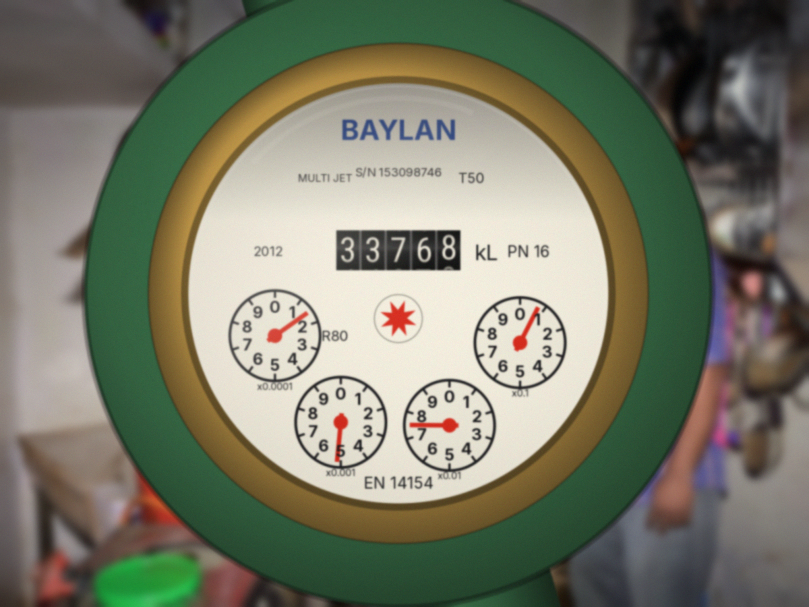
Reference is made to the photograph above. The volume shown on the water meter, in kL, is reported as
33768.0751 kL
